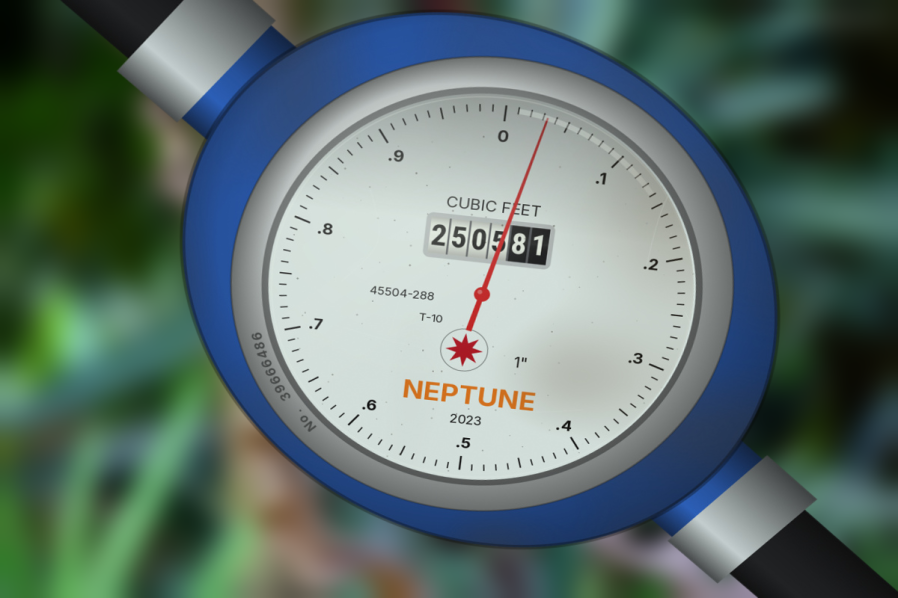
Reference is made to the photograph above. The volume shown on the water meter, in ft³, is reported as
250581.03 ft³
